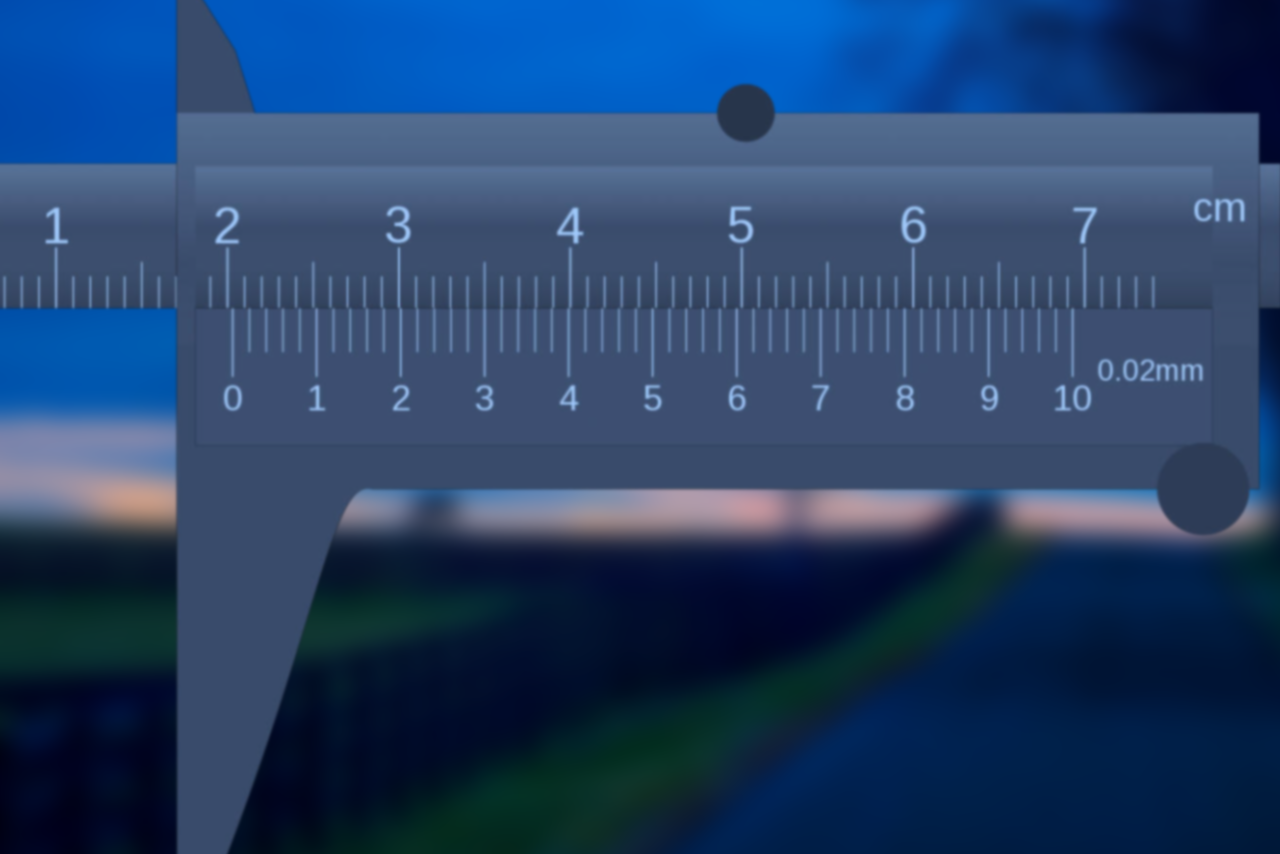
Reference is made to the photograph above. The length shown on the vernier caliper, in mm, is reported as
20.3 mm
